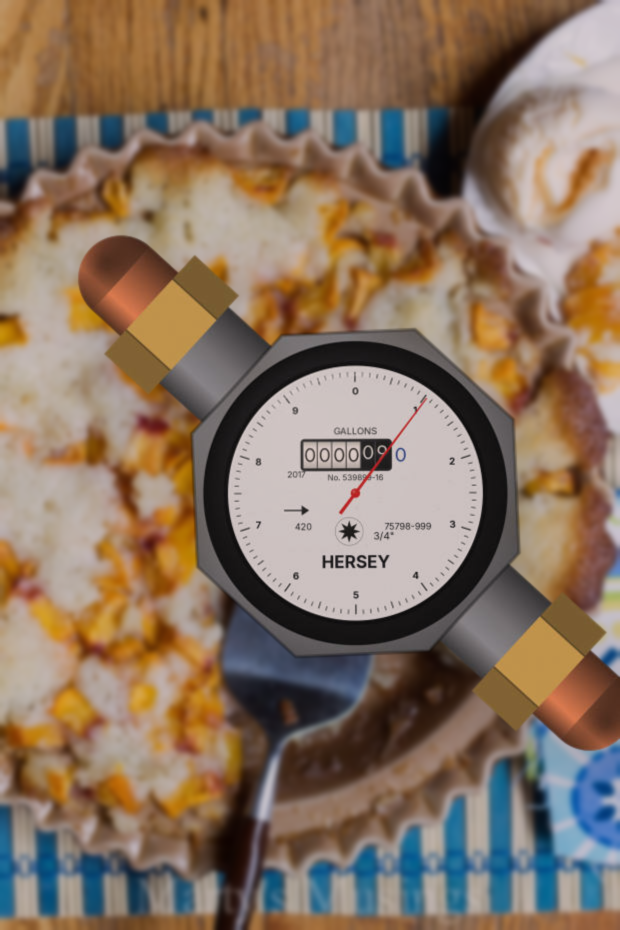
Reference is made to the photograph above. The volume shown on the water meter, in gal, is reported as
91.0 gal
